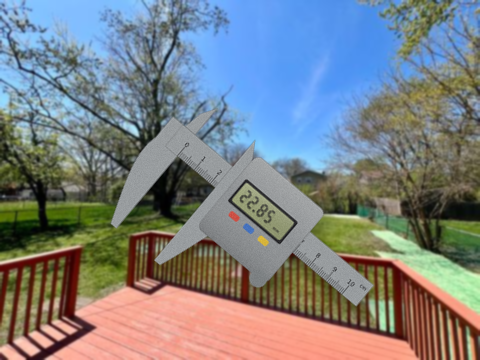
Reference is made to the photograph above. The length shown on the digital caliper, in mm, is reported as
22.85 mm
